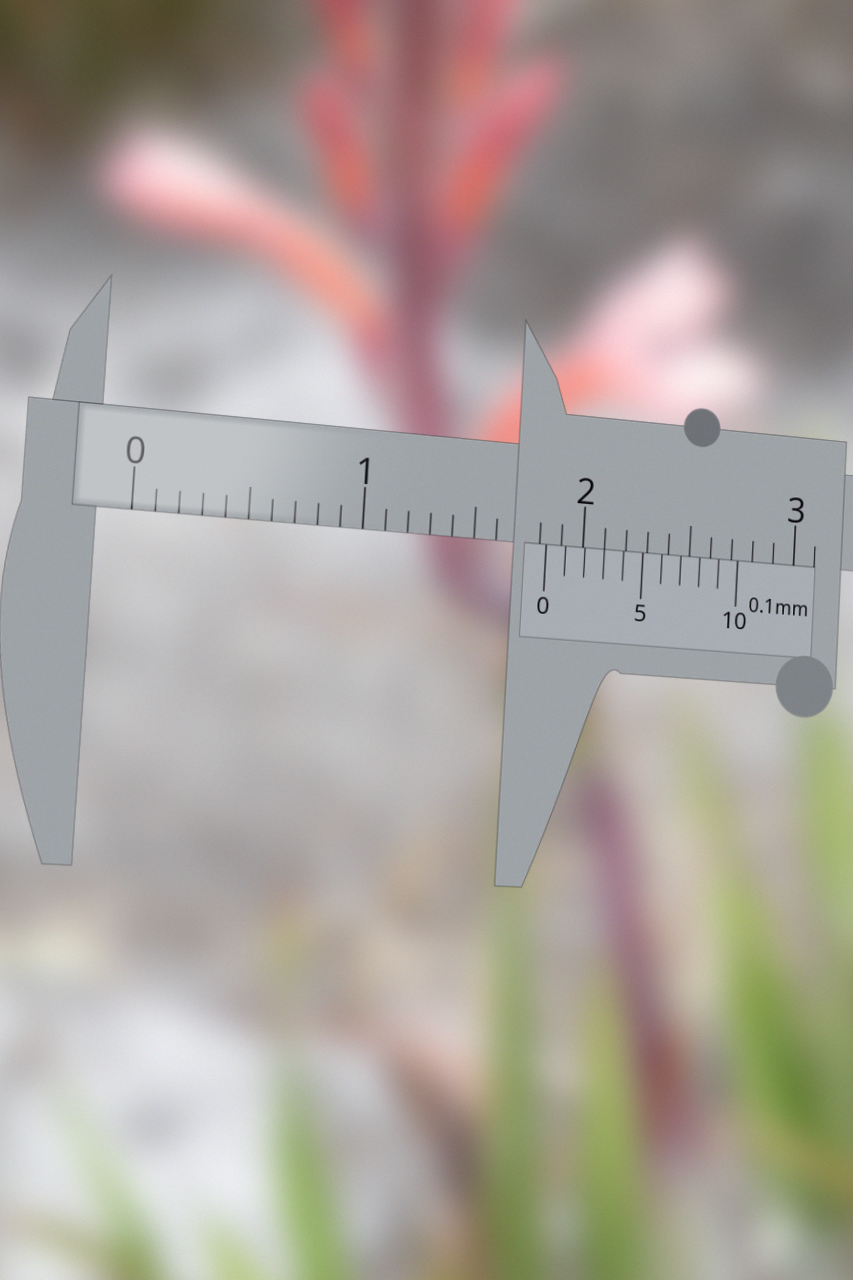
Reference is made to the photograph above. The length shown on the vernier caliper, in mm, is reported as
18.3 mm
